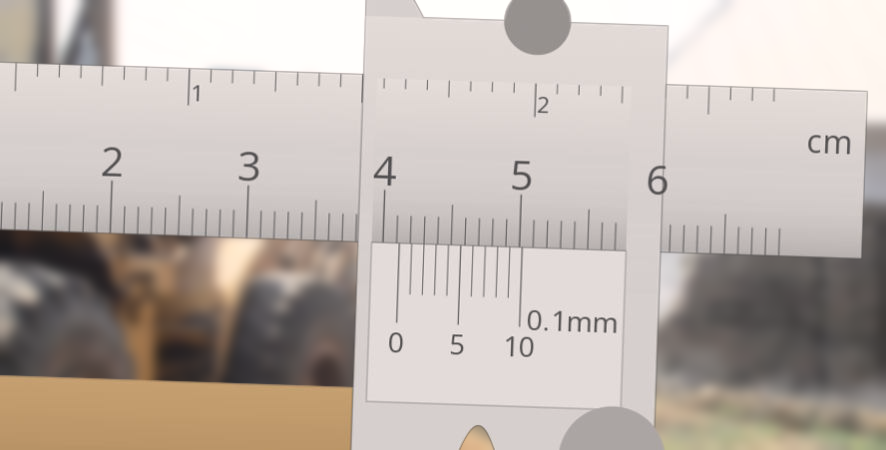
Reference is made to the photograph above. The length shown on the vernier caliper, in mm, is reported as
41.2 mm
